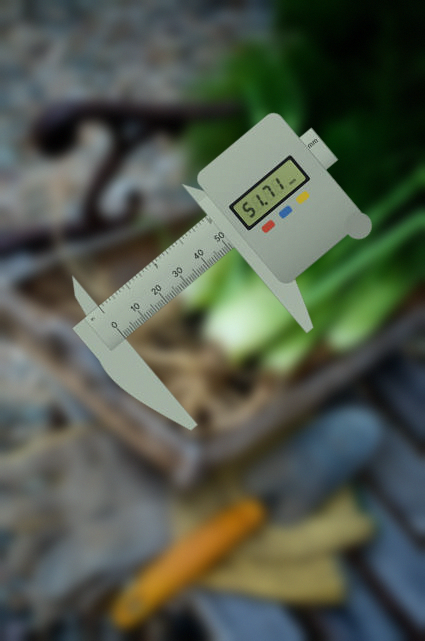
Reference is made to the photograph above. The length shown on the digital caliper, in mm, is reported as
51.71 mm
